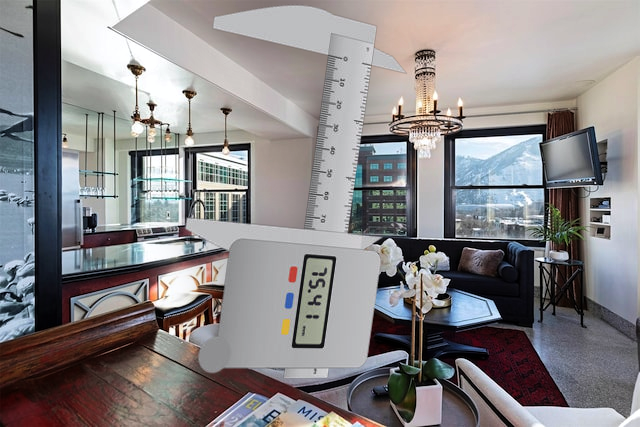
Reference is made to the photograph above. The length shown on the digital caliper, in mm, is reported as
75.41 mm
